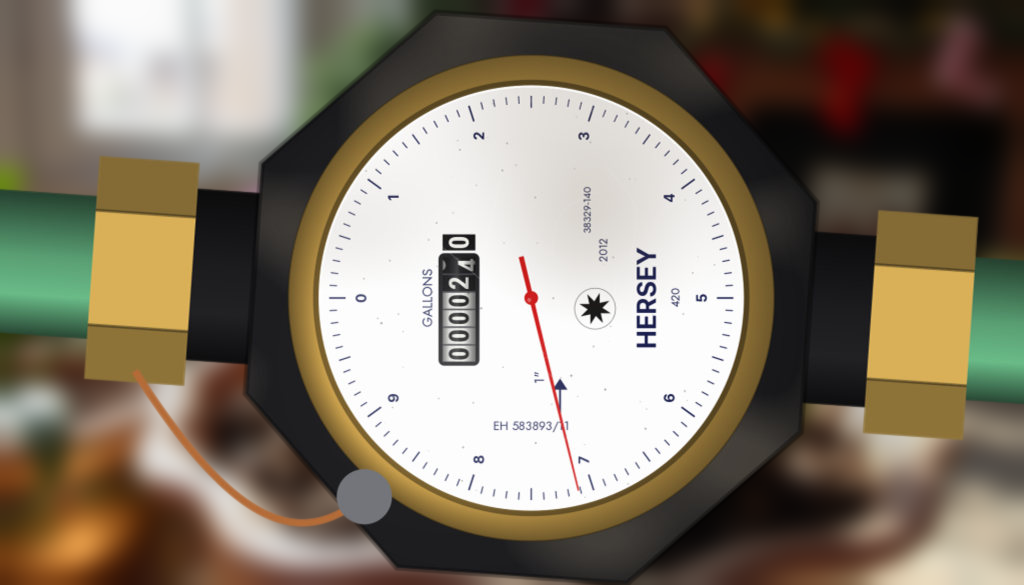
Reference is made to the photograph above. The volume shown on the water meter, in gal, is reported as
237.1 gal
